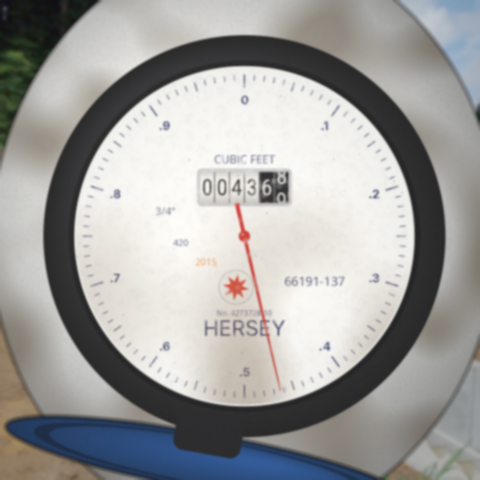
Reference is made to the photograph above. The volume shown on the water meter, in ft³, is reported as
4368.46 ft³
